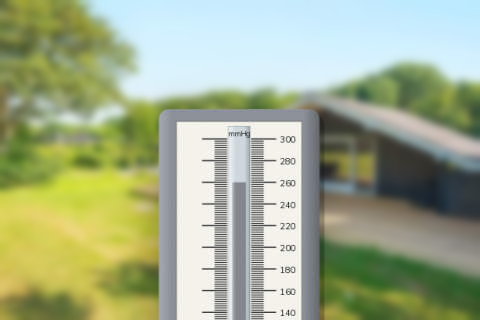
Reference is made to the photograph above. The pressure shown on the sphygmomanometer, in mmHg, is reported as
260 mmHg
